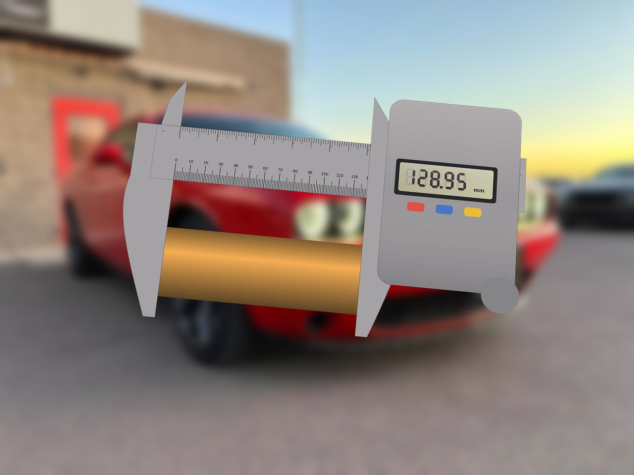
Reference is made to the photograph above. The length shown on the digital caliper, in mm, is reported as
128.95 mm
